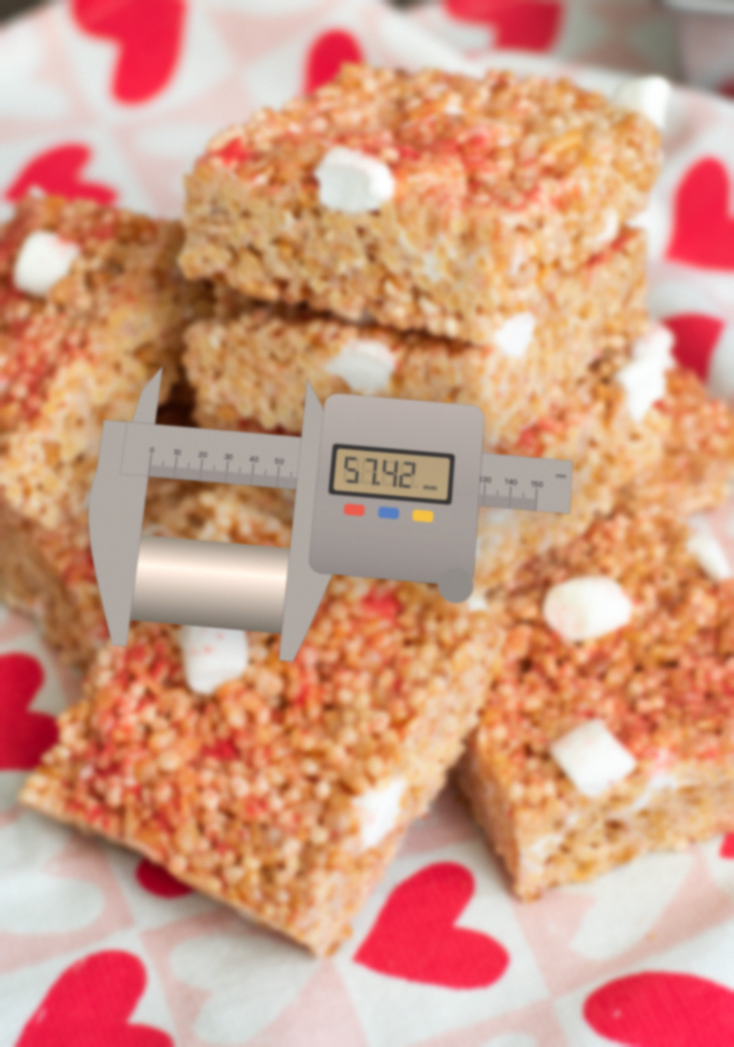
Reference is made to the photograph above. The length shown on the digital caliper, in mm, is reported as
57.42 mm
